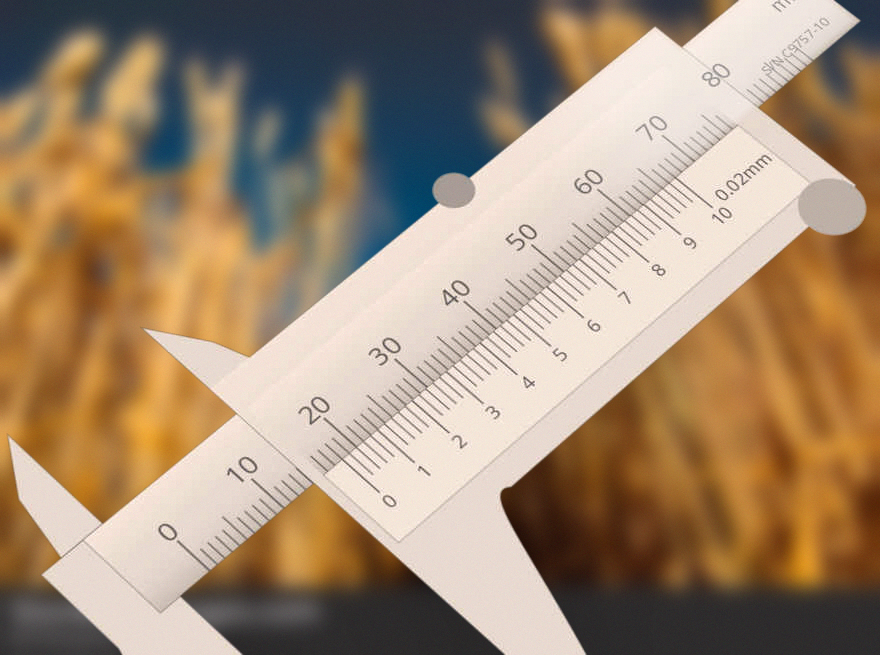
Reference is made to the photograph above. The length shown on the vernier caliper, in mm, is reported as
18.0 mm
